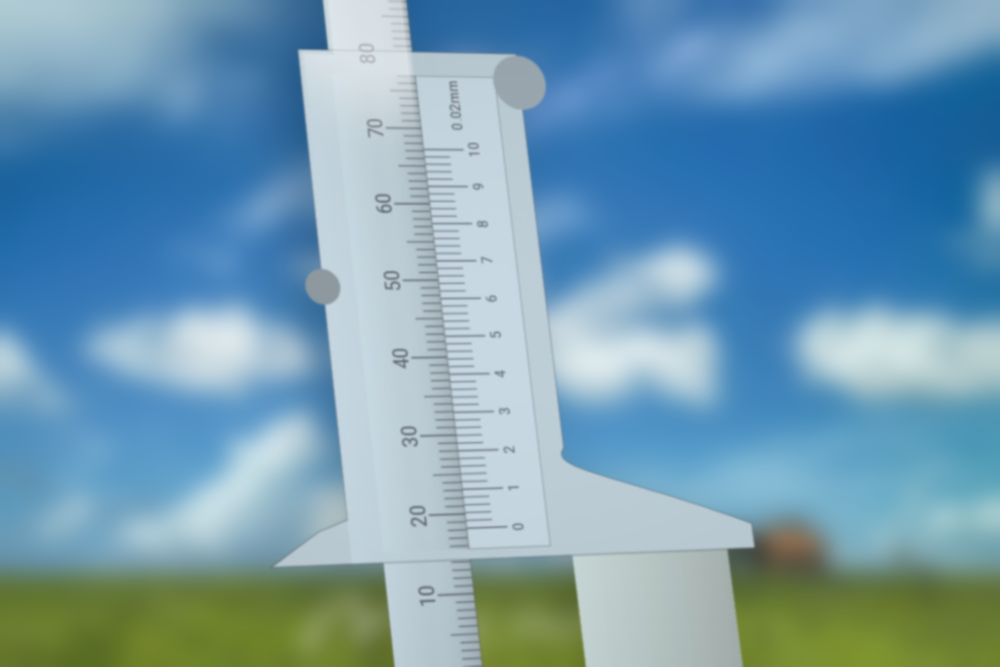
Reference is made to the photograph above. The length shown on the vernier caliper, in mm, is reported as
18.2 mm
